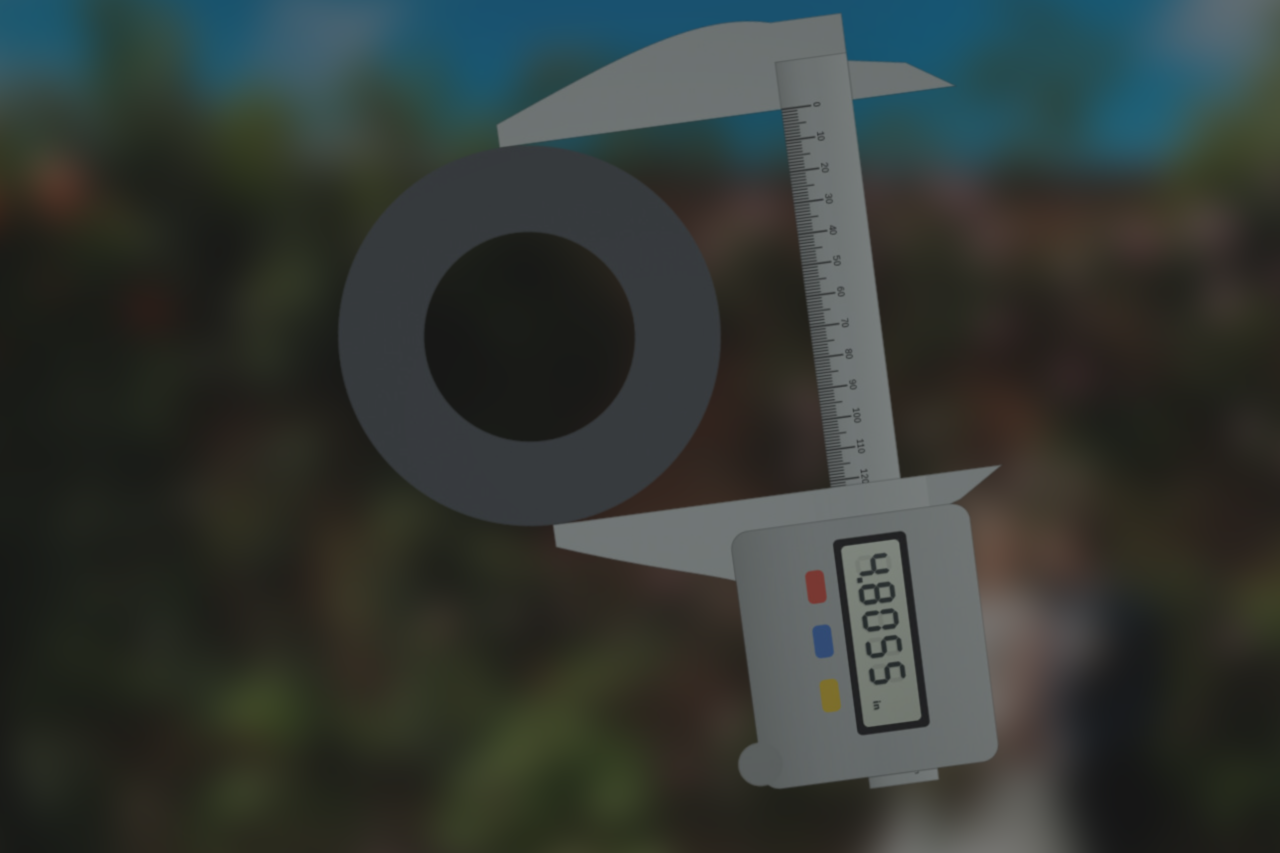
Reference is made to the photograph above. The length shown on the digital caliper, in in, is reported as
4.8055 in
